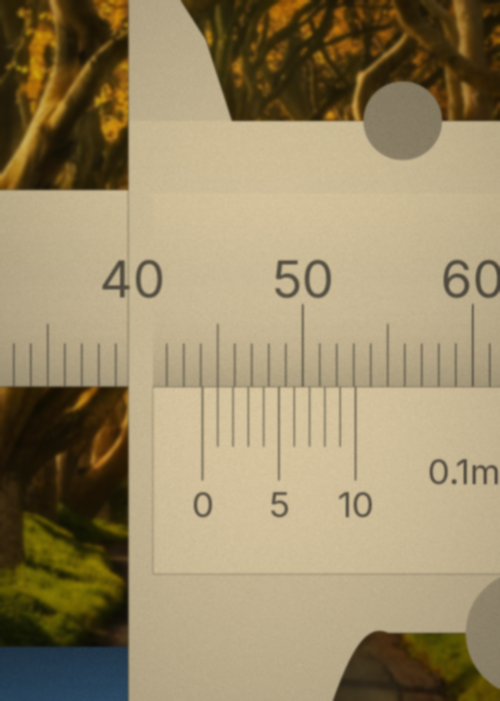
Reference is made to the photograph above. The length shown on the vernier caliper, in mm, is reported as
44.1 mm
